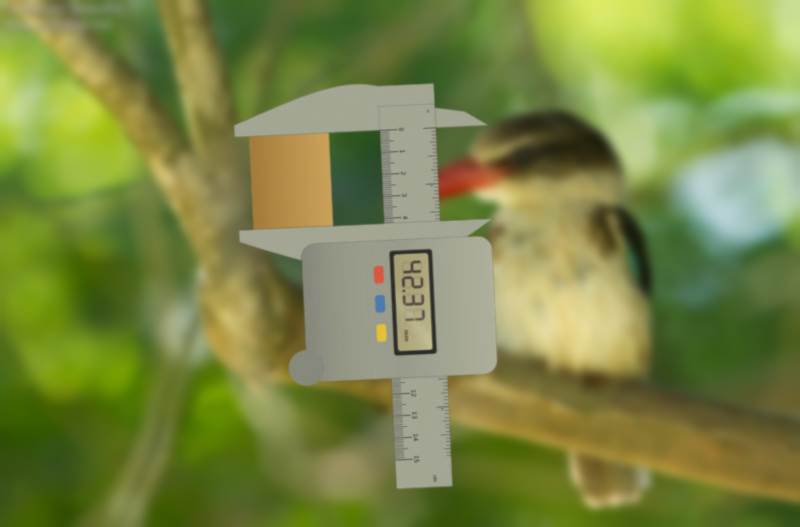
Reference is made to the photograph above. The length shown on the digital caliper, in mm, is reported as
42.37 mm
